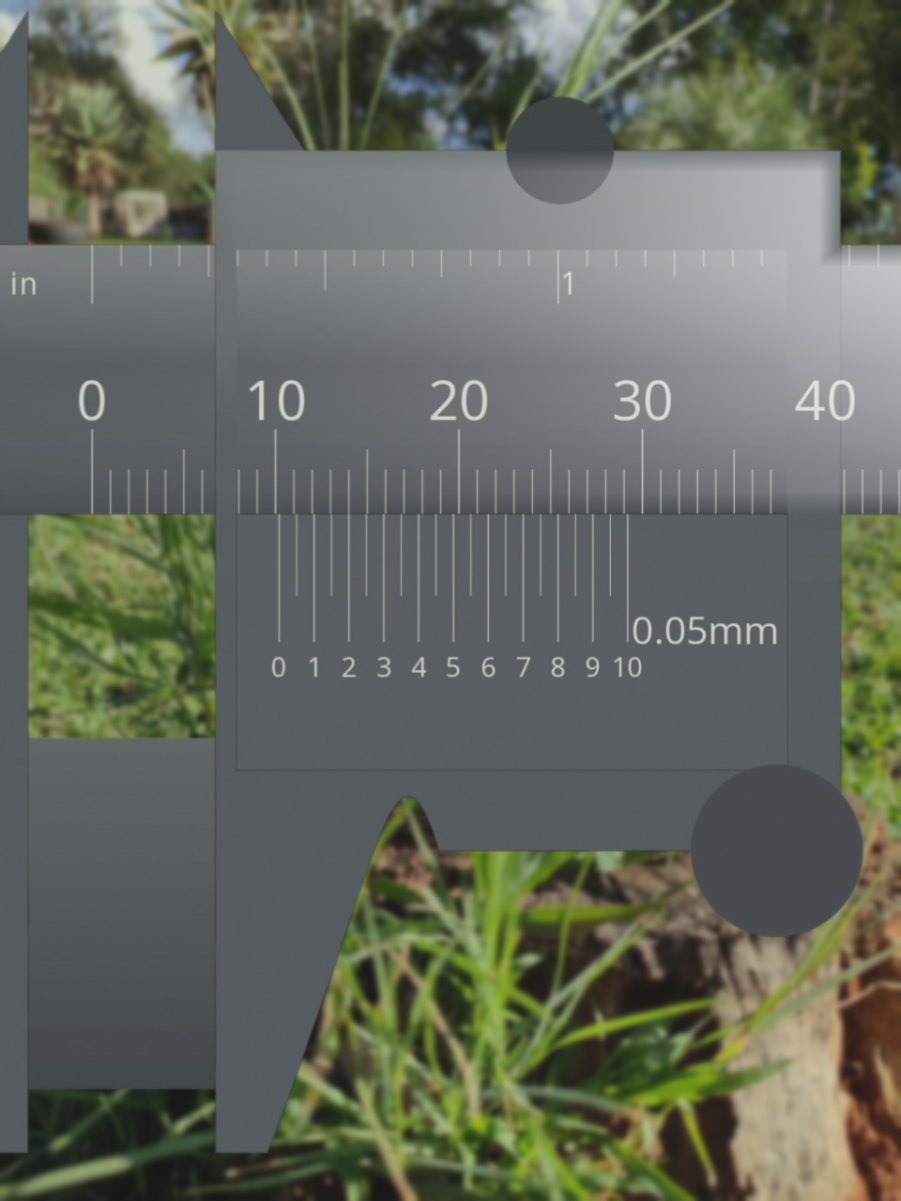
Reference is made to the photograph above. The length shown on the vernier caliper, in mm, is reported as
10.2 mm
